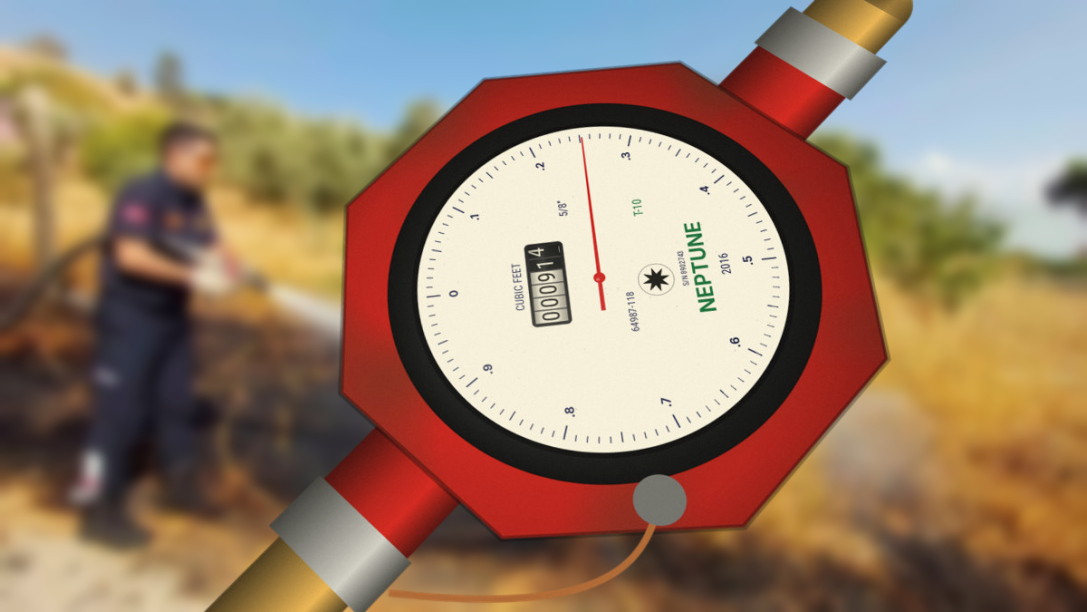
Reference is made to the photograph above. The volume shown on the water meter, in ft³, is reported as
914.25 ft³
